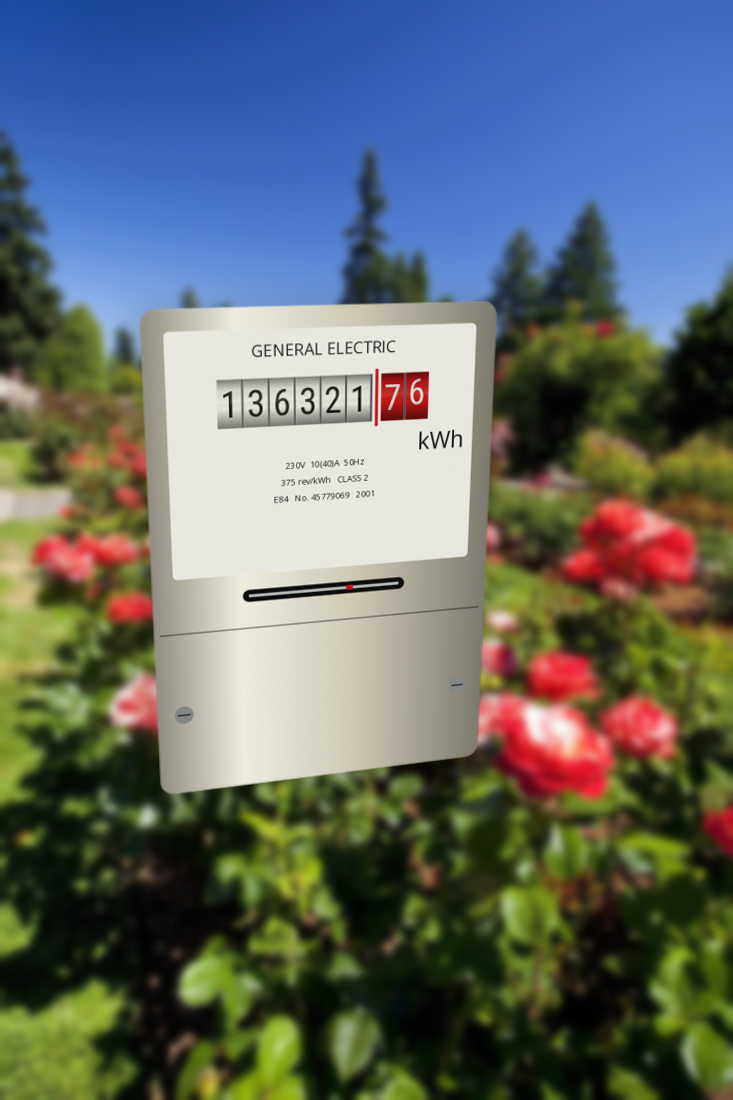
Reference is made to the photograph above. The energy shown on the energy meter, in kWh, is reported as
136321.76 kWh
